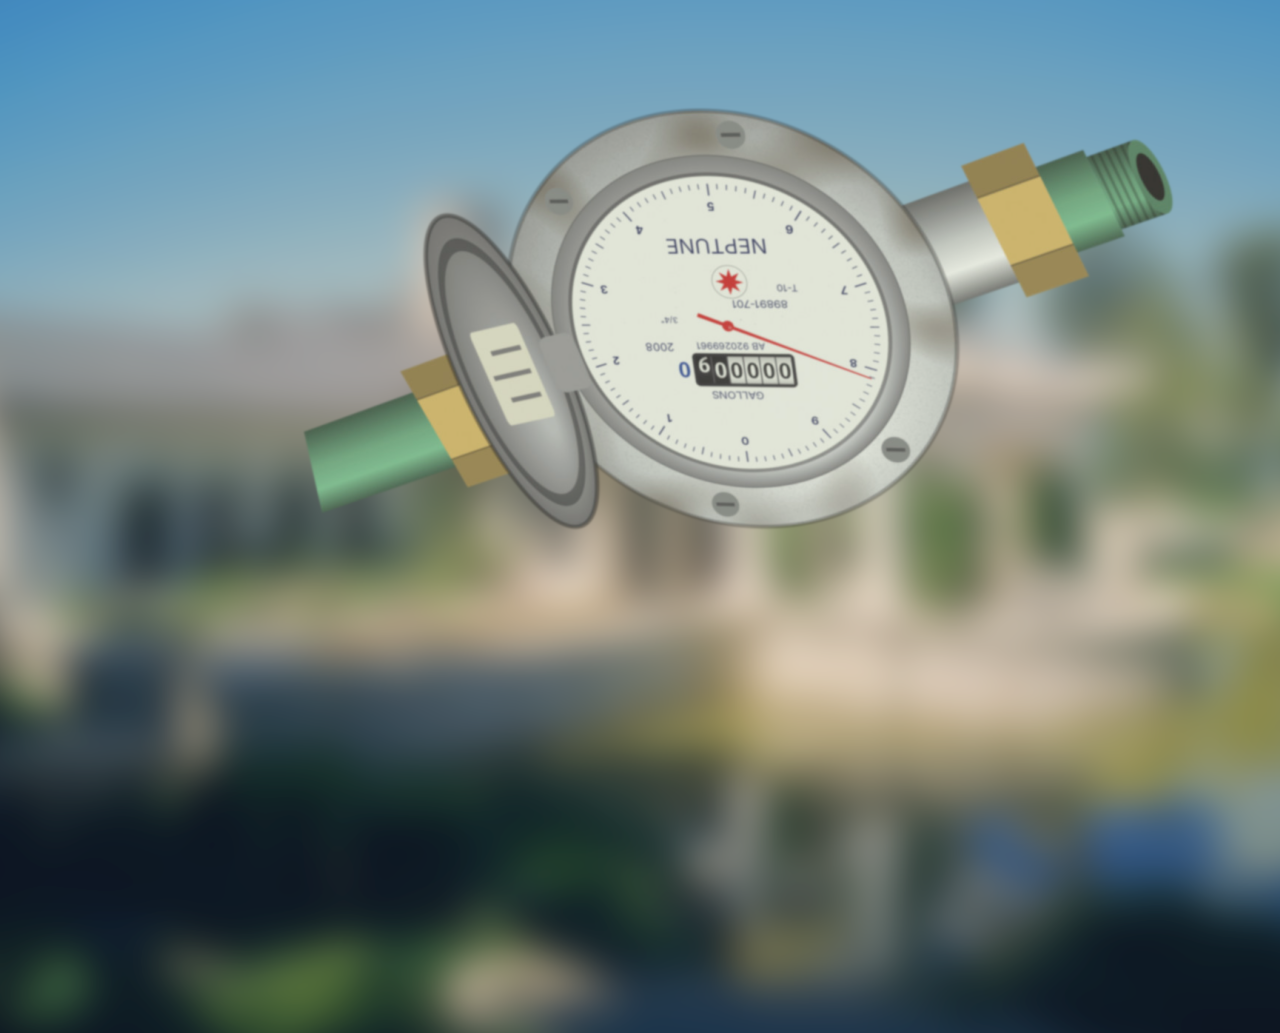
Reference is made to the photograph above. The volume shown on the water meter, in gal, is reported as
88.1 gal
